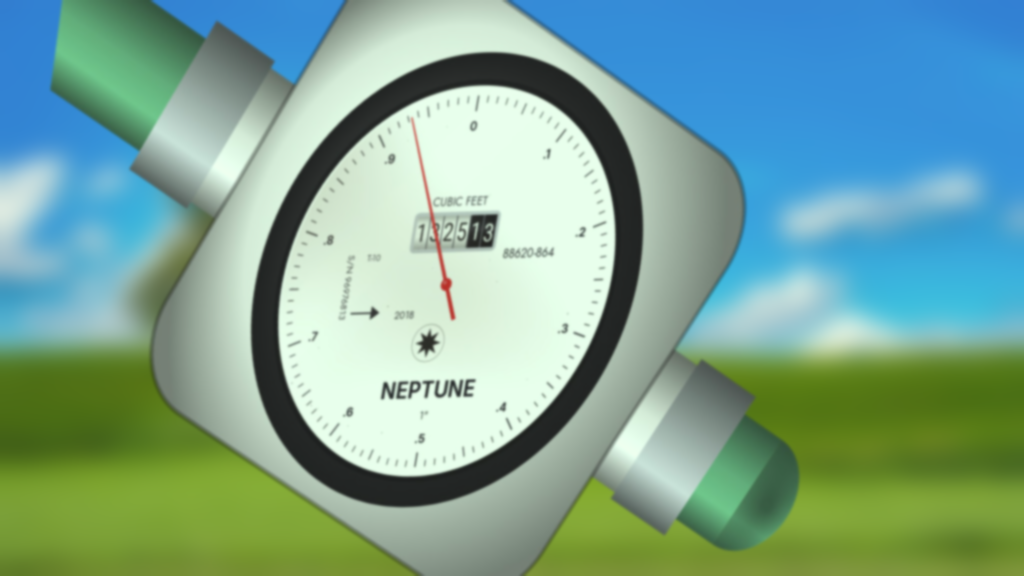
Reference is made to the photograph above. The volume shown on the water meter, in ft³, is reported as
132512.93 ft³
